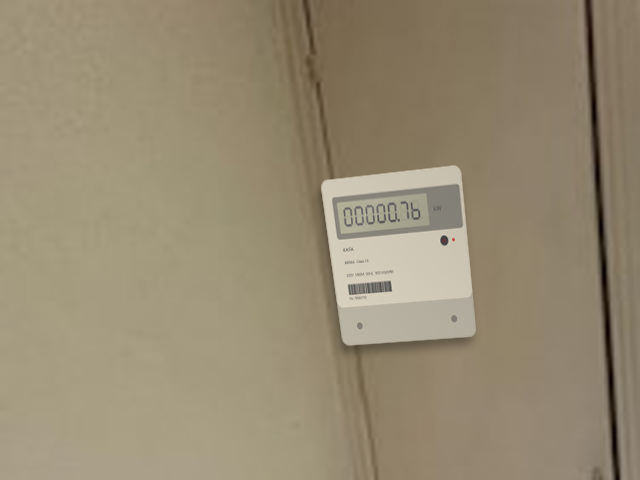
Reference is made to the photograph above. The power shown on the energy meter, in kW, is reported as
0.76 kW
